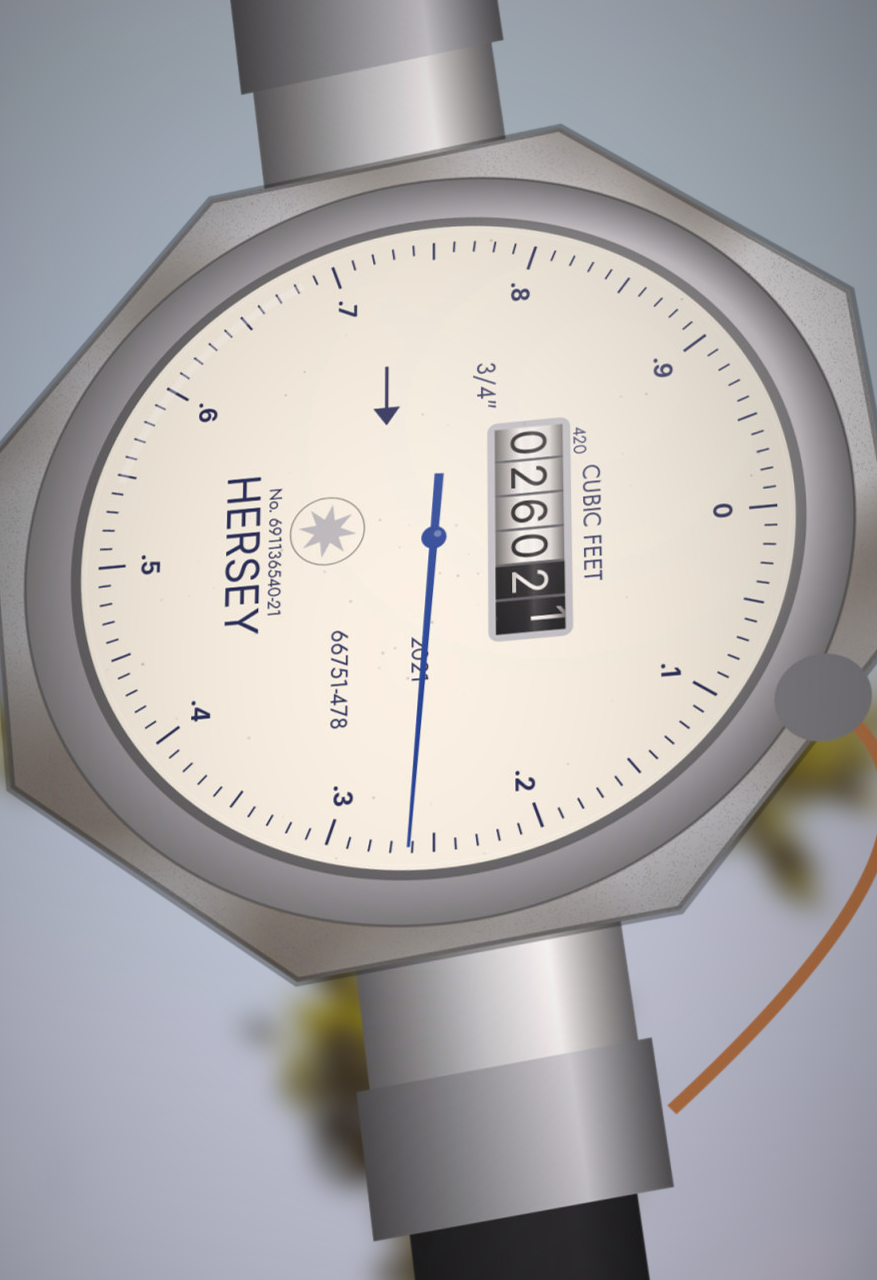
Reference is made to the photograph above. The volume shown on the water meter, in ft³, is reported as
26021.26 ft³
